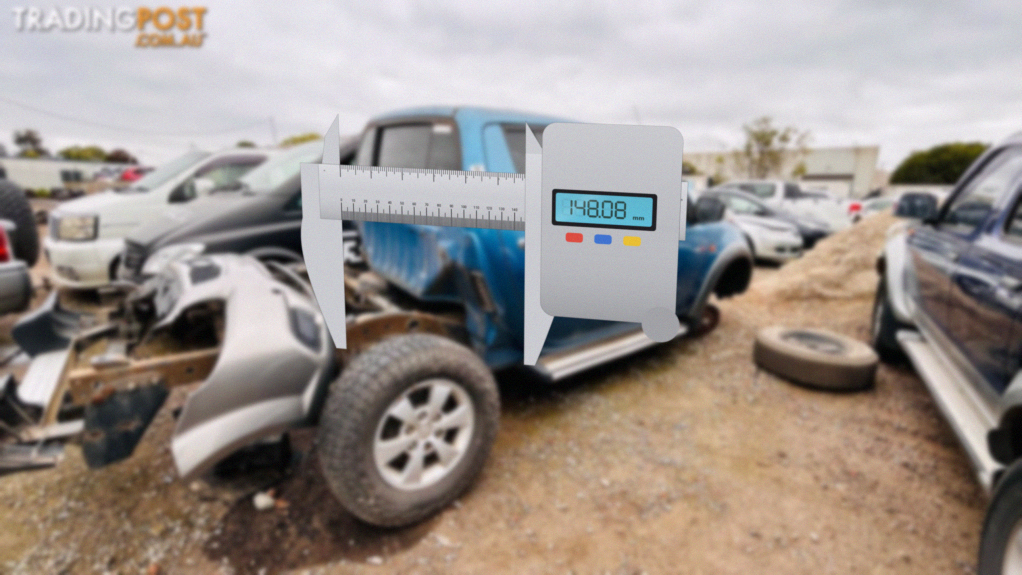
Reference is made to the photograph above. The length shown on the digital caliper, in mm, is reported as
148.08 mm
